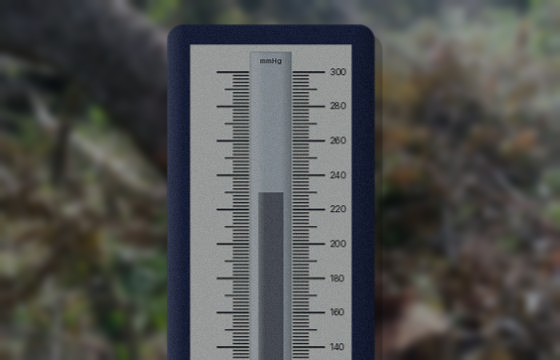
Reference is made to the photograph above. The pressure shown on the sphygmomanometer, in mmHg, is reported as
230 mmHg
